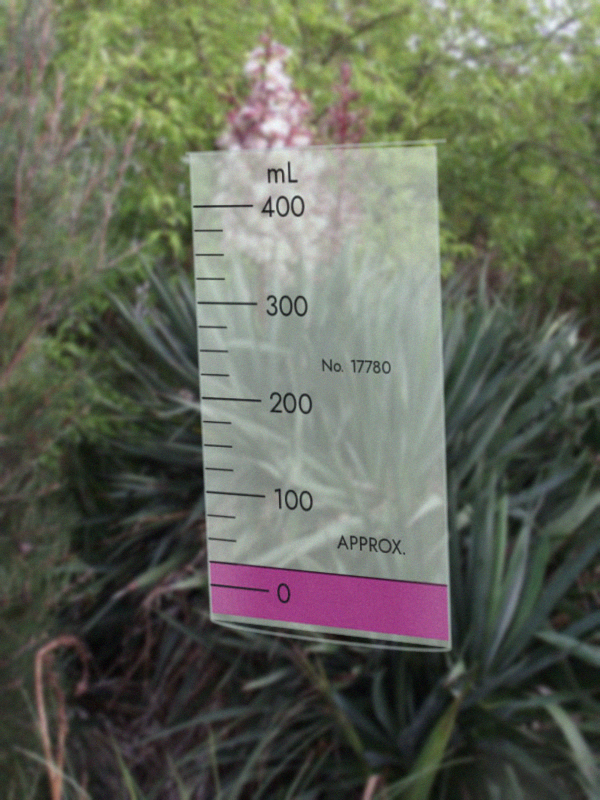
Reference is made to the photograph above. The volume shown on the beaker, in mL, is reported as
25 mL
